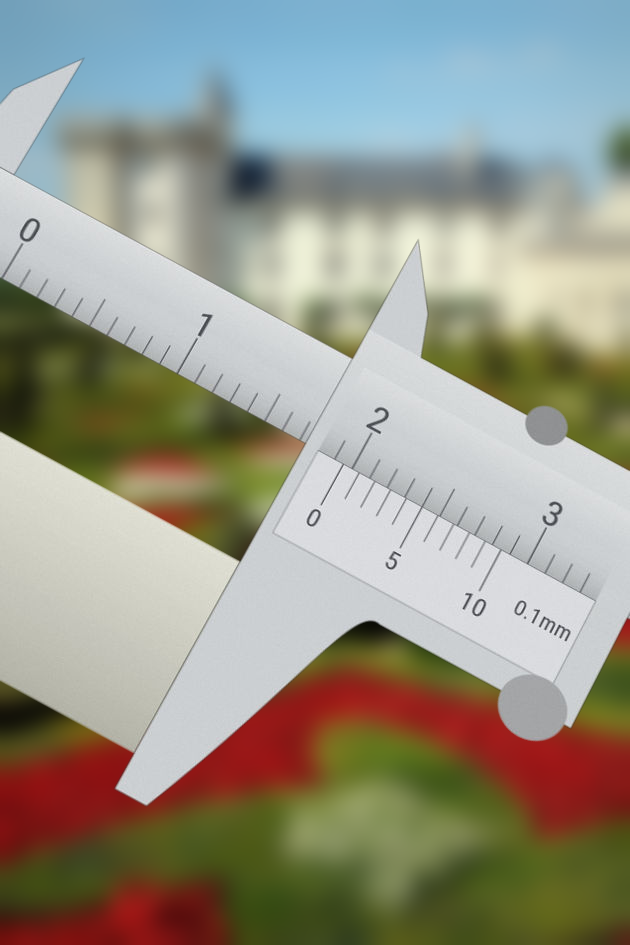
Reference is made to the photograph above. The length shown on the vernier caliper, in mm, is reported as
19.5 mm
